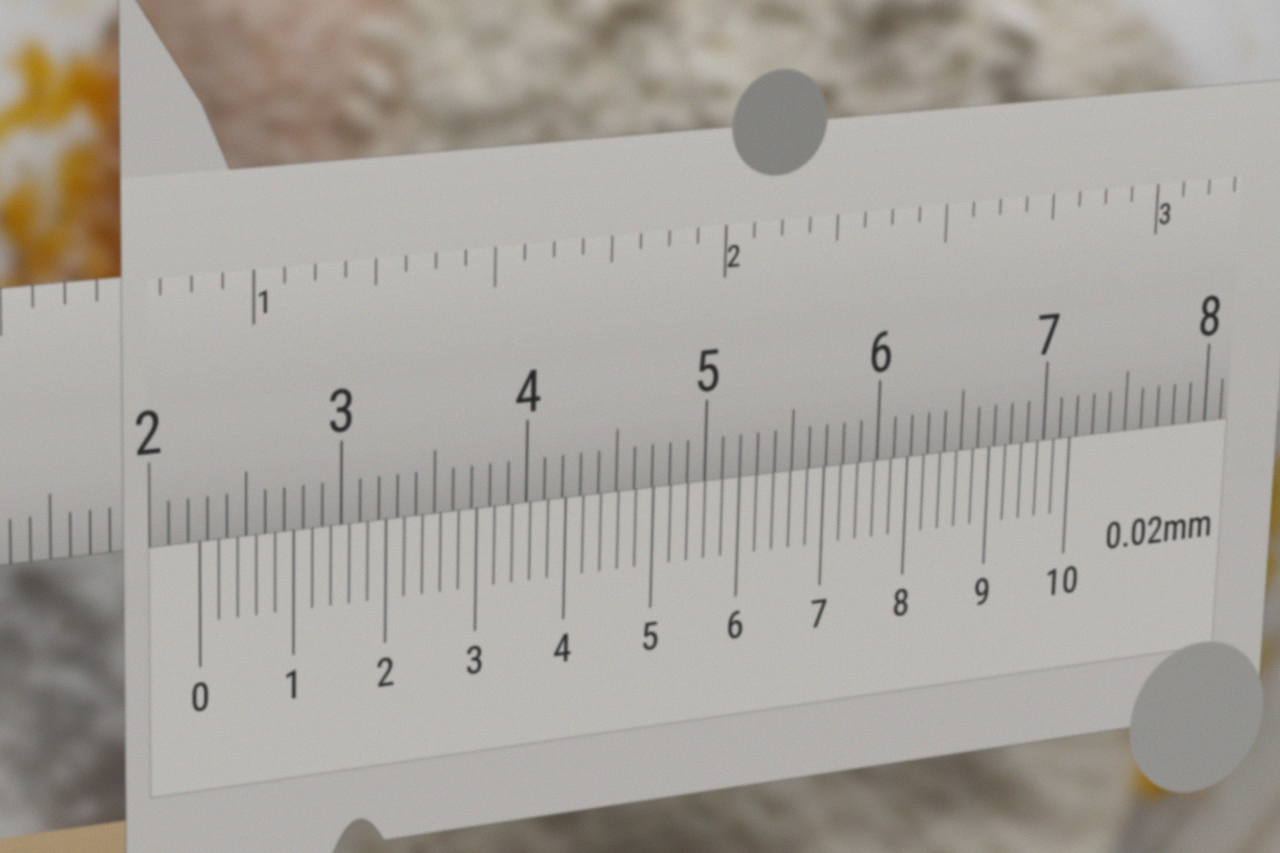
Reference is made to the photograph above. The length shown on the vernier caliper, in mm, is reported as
22.6 mm
